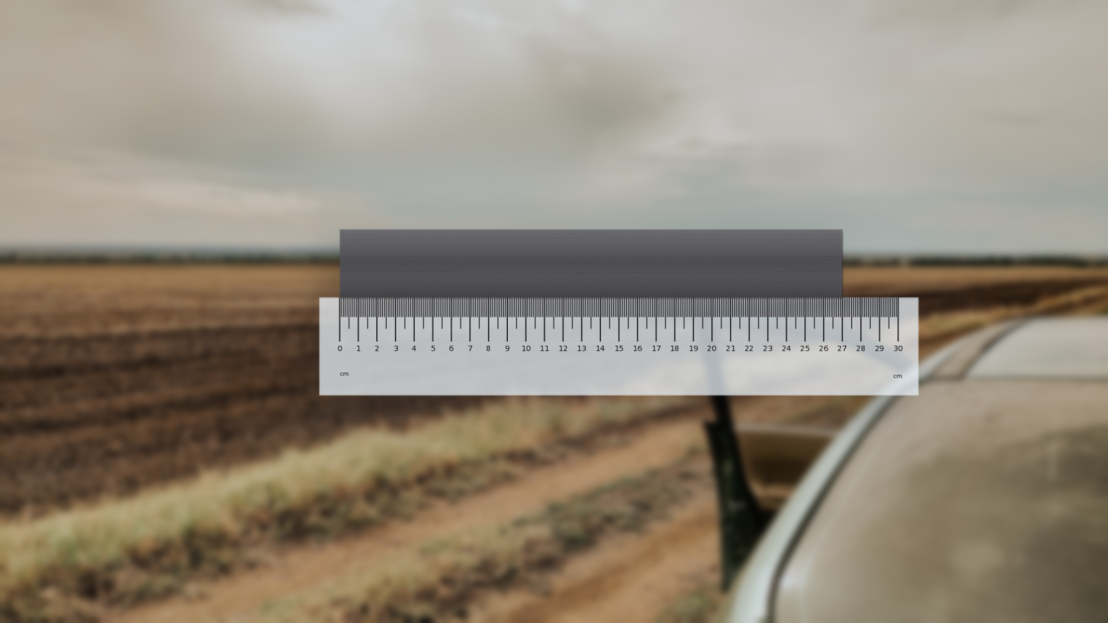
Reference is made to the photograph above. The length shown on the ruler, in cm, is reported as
27 cm
